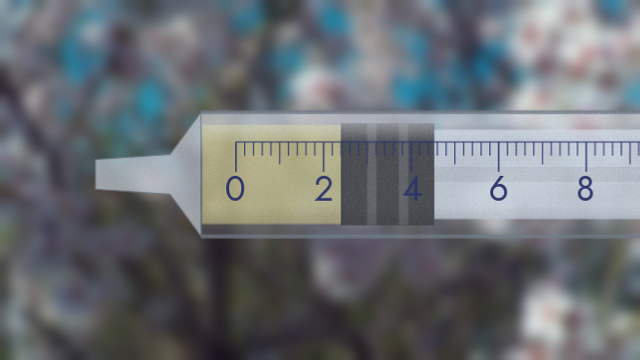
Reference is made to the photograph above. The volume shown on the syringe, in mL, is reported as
2.4 mL
